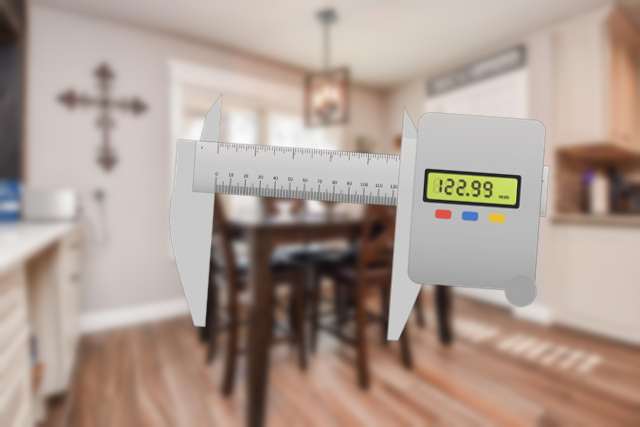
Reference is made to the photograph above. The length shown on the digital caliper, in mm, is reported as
122.99 mm
